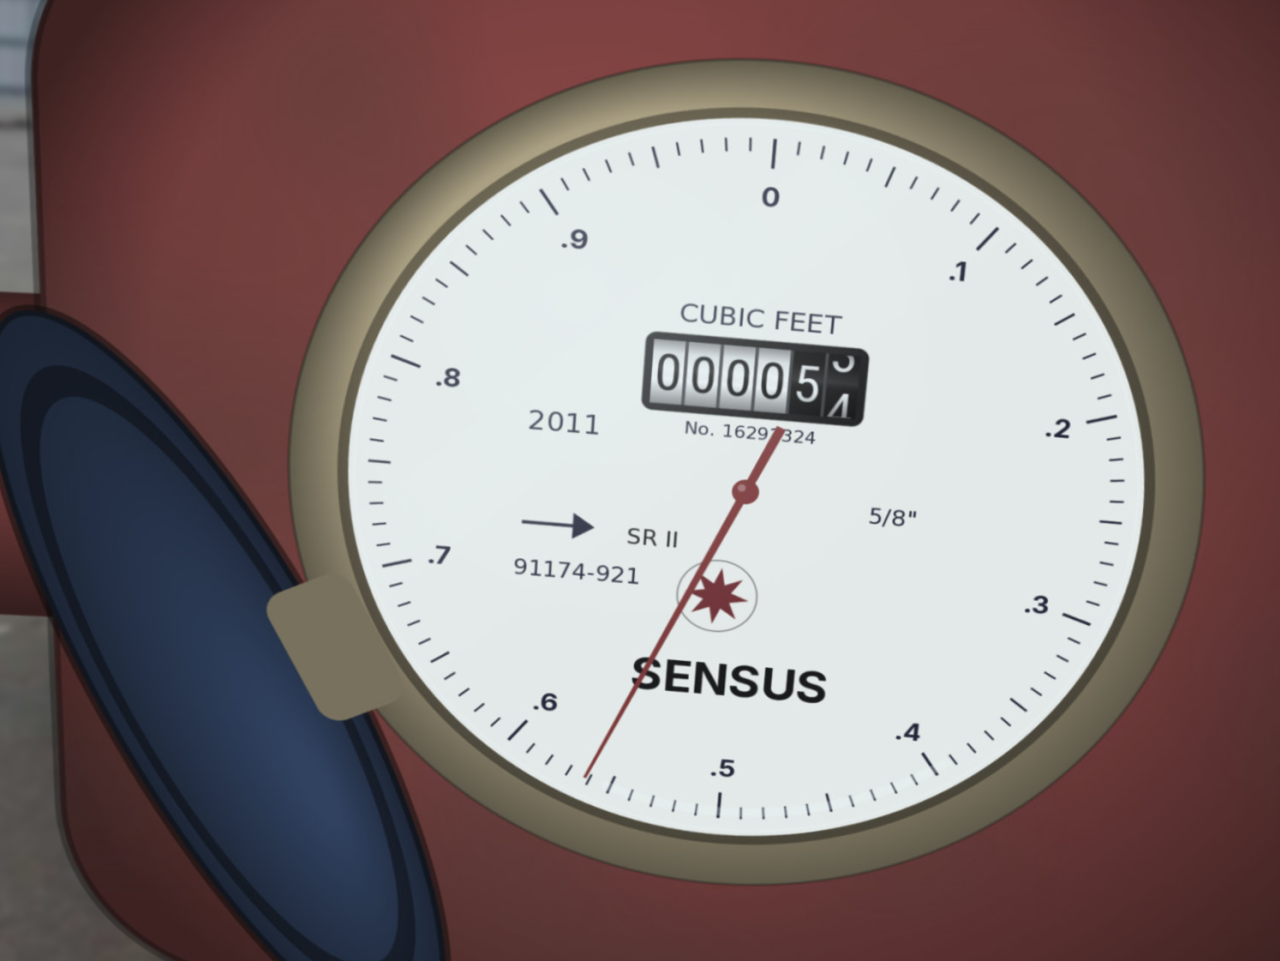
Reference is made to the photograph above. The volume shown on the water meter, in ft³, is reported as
53.56 ft³
